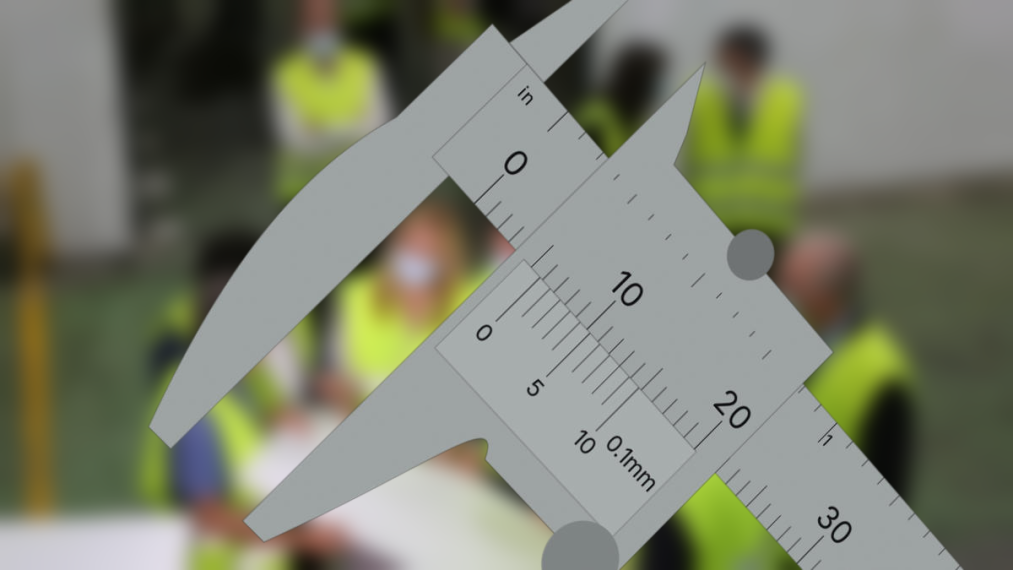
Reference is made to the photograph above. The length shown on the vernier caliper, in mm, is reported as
5.8 mm
